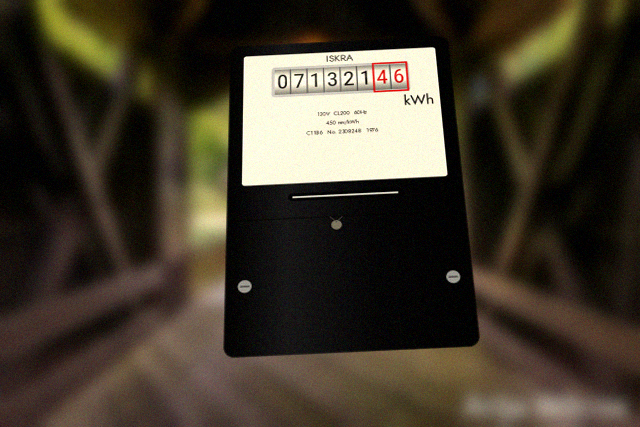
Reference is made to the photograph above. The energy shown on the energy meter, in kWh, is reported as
71321.46 kWh
